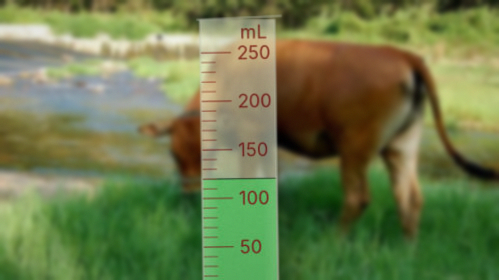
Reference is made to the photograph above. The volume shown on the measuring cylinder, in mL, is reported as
120 mL
